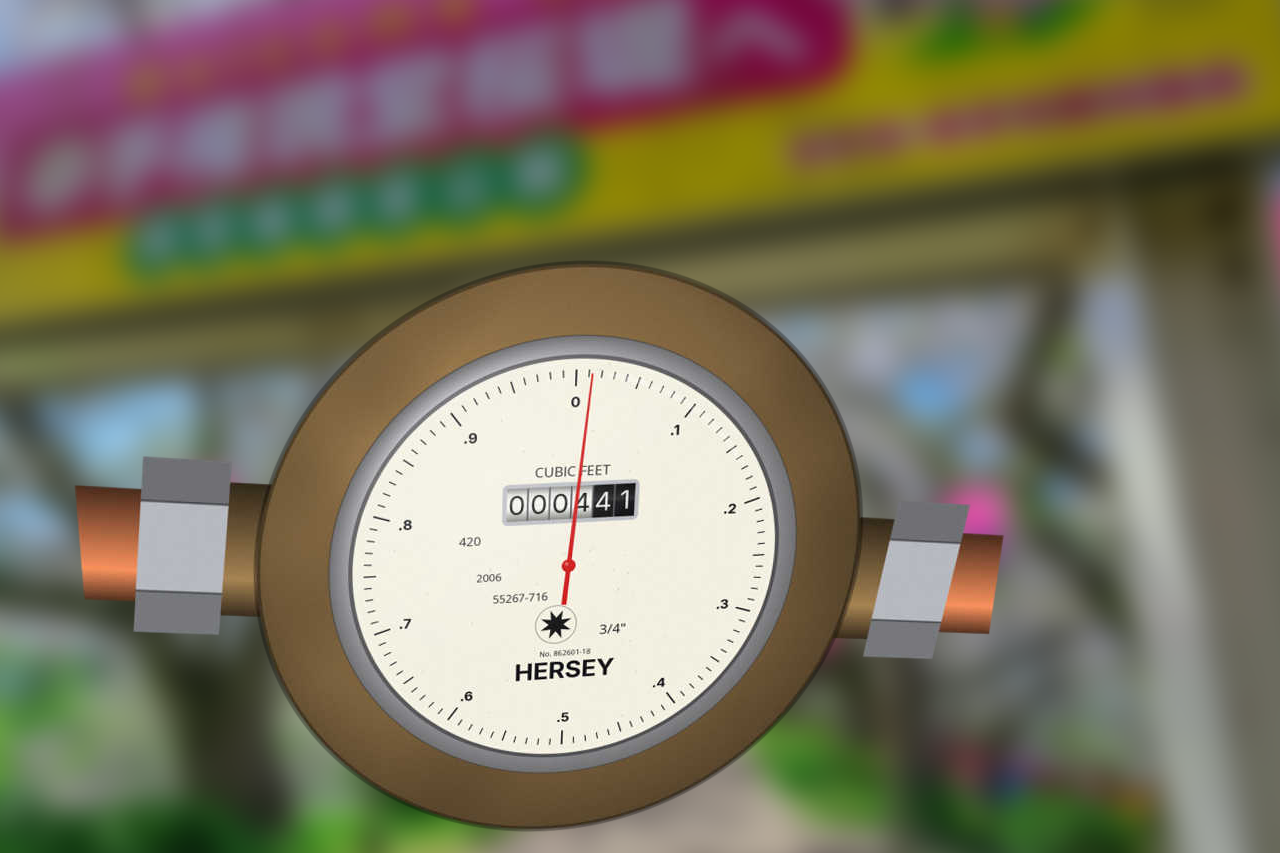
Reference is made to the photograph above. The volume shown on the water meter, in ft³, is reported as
441.01 ft³
